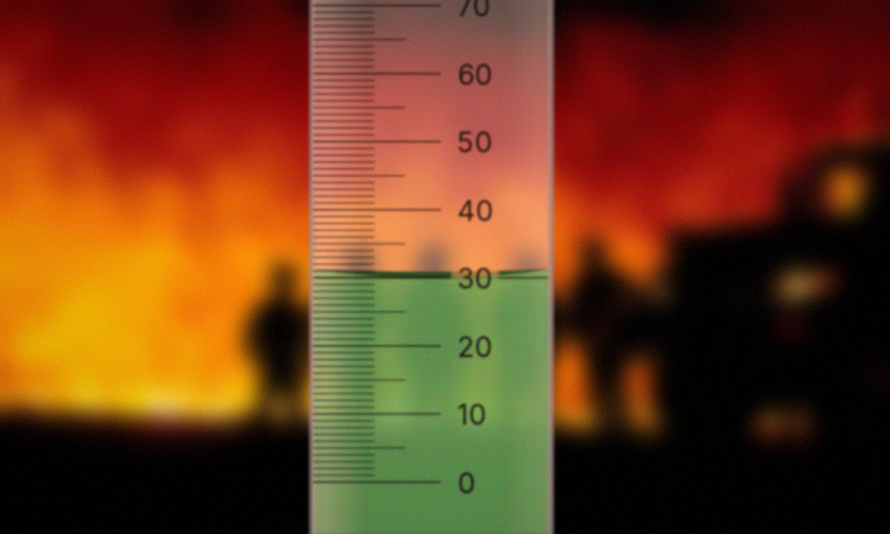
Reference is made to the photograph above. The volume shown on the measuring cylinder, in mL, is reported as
30 mL
